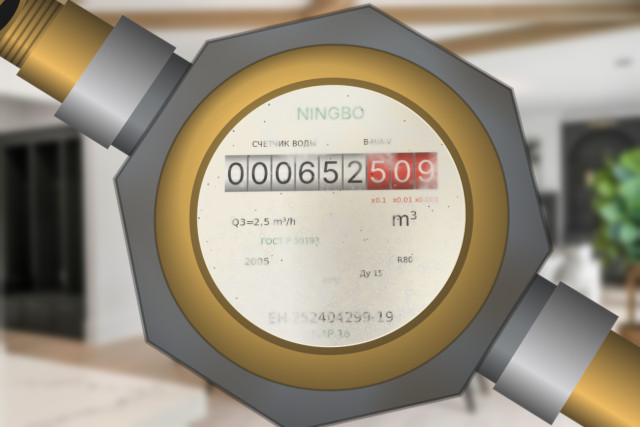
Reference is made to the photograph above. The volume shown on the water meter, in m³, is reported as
652.509 m³
